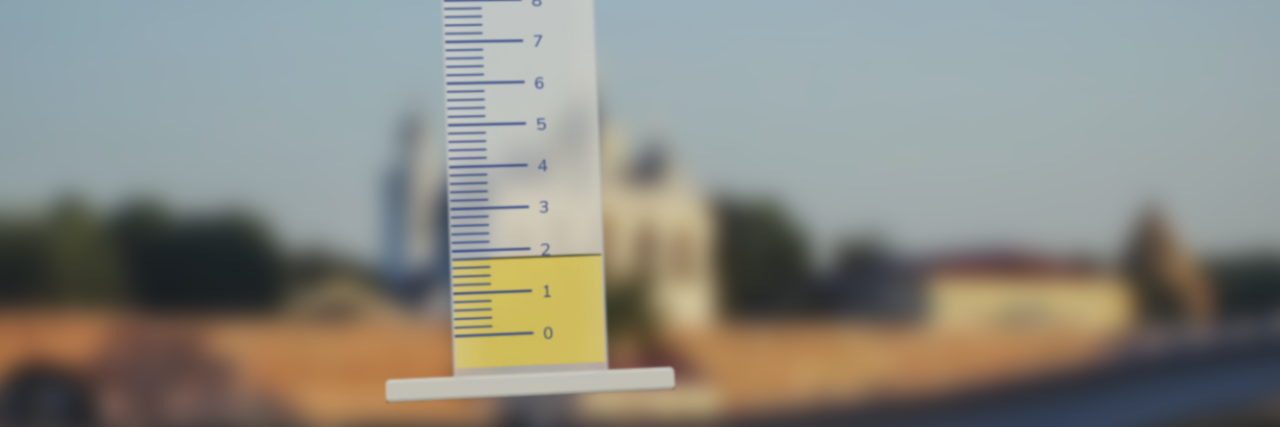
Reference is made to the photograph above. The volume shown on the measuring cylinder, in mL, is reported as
1.8 mL
